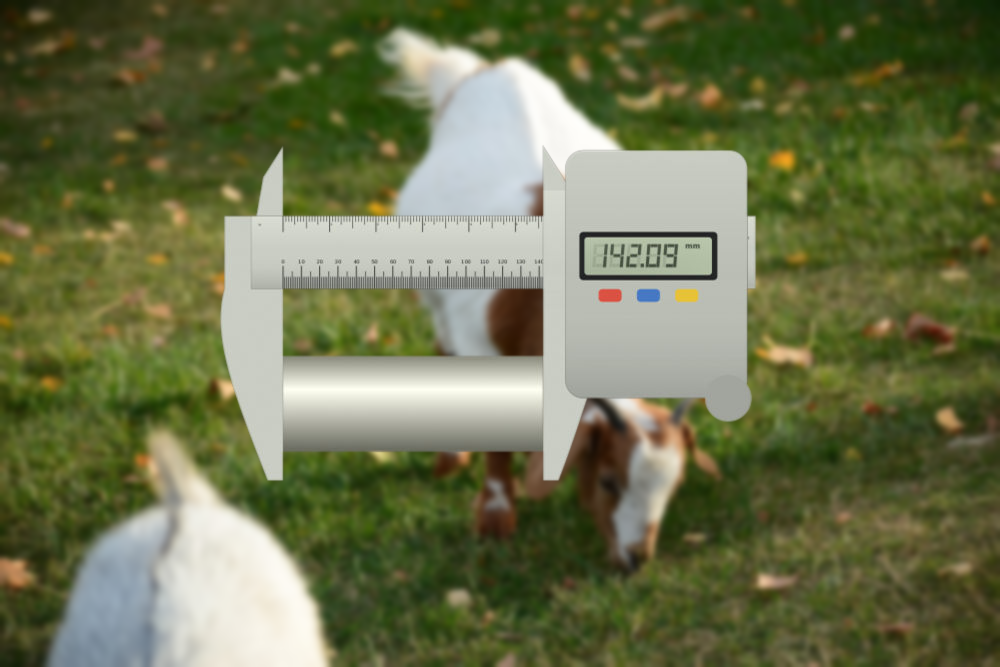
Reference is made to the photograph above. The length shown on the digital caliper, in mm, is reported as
142.09 mm
